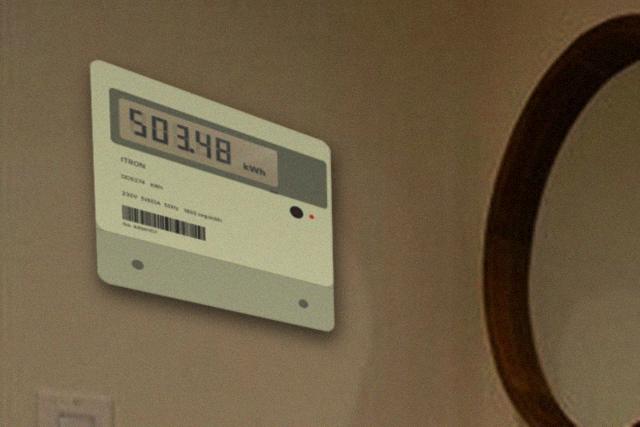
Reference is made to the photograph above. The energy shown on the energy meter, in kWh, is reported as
503.48 kWh
